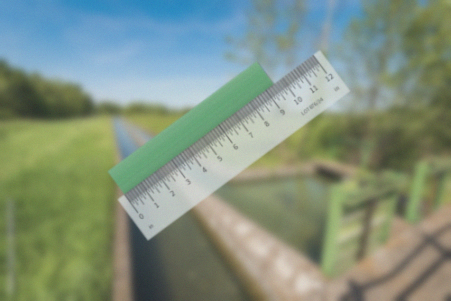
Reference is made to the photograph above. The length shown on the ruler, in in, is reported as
9.5 in
